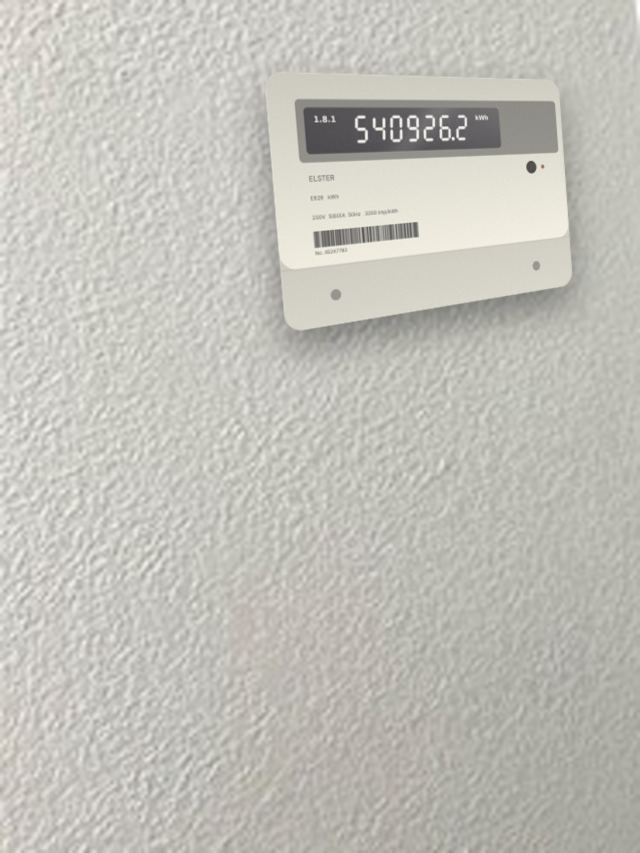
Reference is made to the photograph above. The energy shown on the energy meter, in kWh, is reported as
540926.2 kWh
